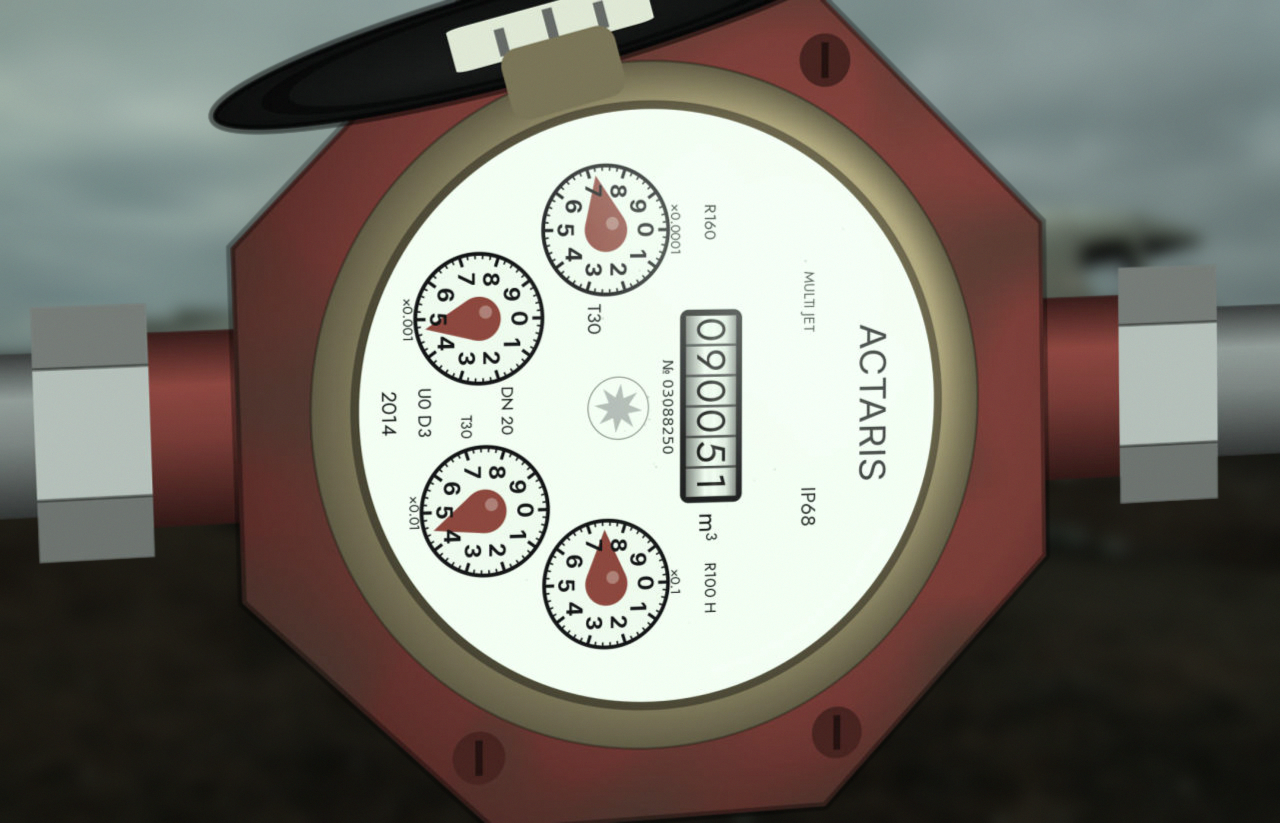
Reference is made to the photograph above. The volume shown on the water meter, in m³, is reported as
90051.7447 m³
